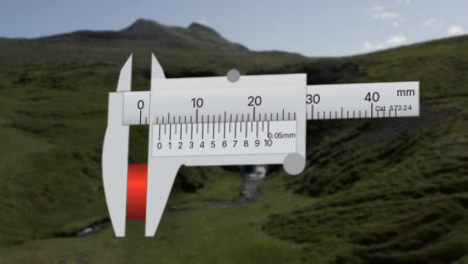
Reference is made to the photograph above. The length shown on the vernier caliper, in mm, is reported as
3.5 mm
